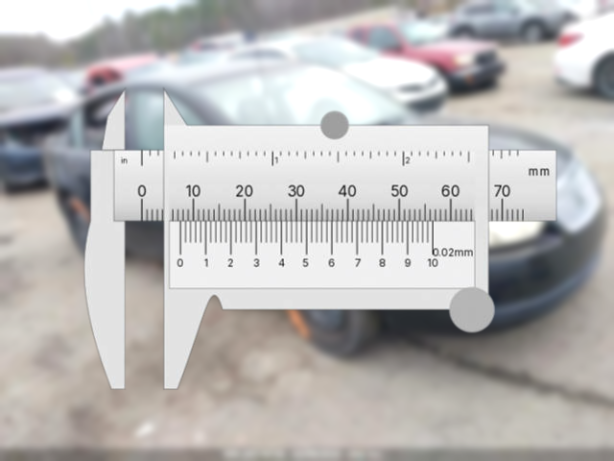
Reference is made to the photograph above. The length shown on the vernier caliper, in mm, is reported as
7.5 mm
